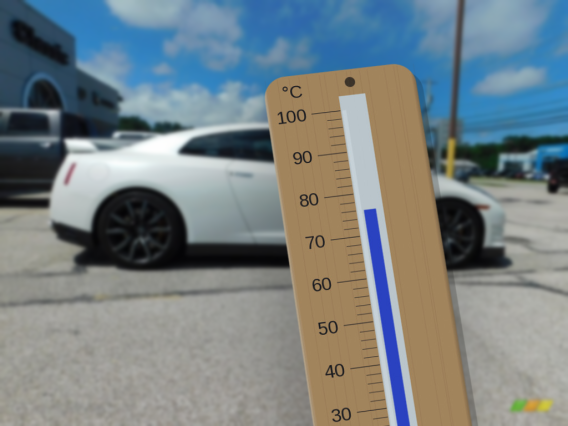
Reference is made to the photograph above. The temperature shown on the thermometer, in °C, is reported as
76 °C
